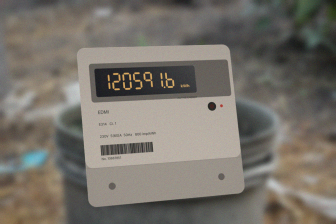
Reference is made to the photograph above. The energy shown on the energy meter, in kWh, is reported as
120591.6 kWh
